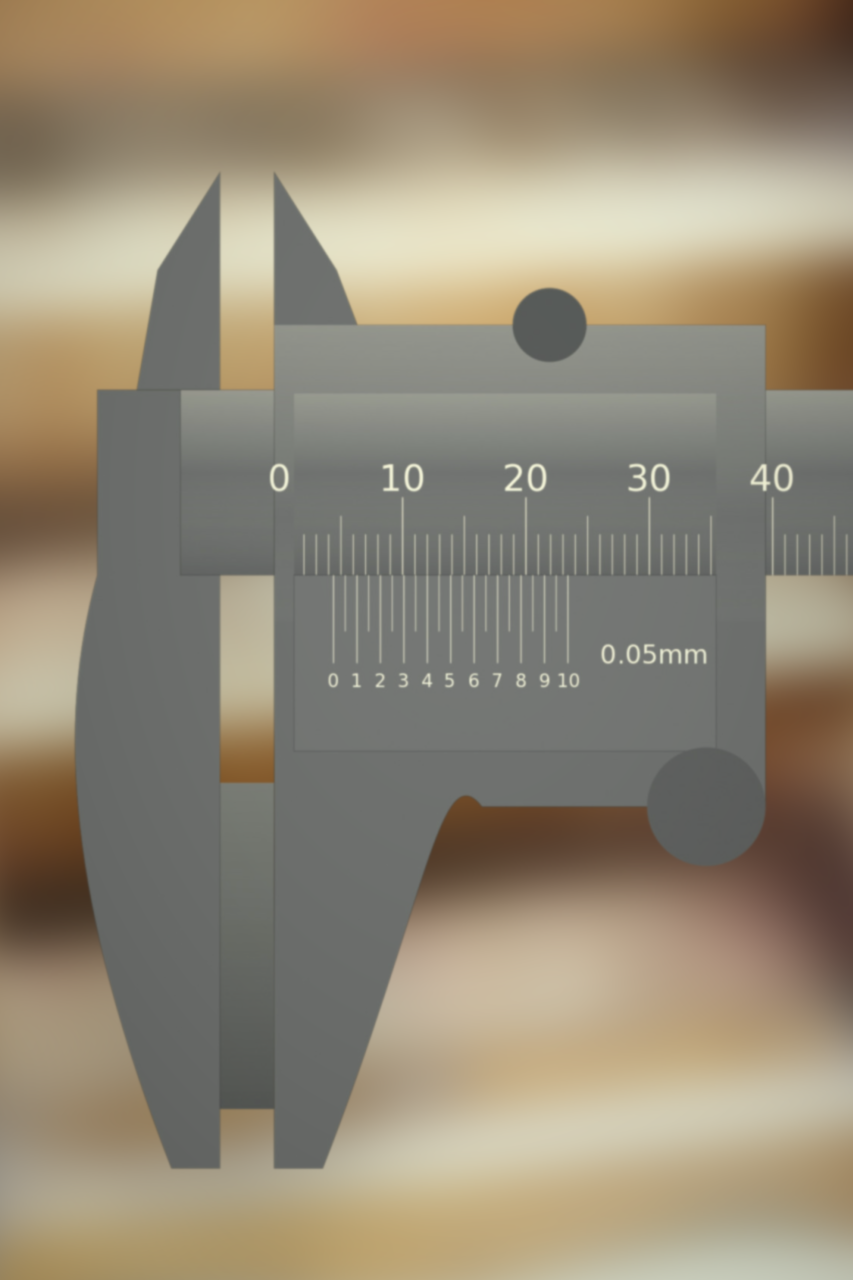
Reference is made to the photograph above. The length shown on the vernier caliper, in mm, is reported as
4.4 mm
